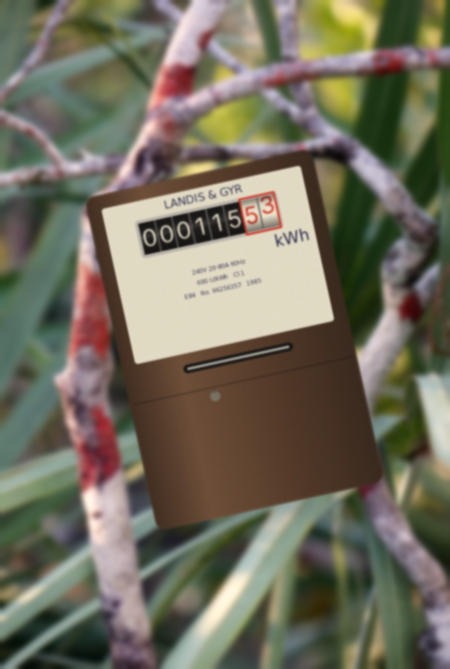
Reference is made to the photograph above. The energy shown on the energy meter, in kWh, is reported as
115.53 kWh
